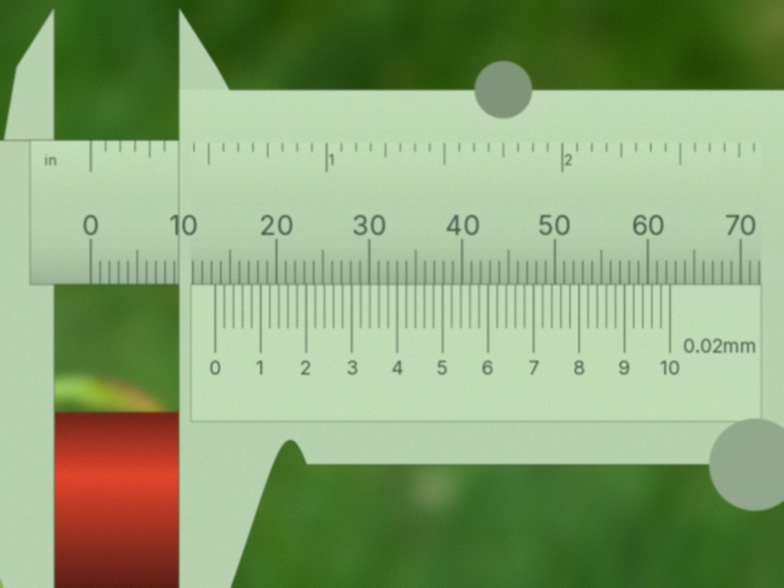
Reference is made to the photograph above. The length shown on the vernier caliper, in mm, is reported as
13.4 mm
